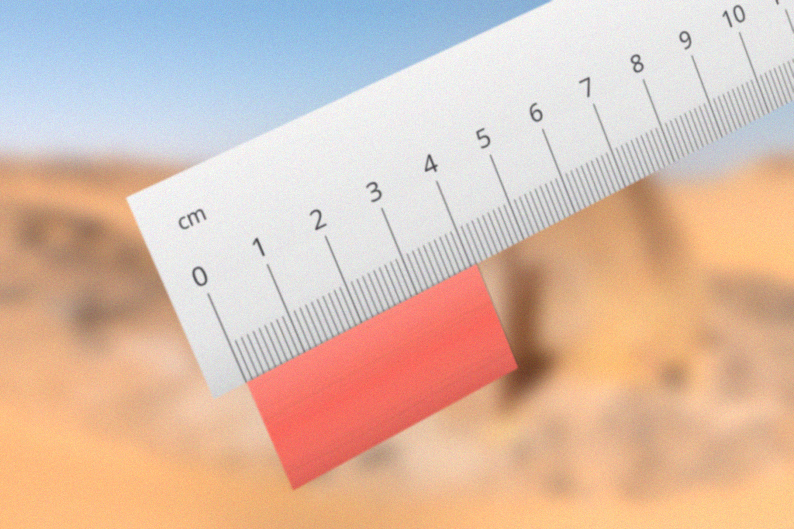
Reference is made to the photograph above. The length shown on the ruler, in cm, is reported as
4.1 cm
